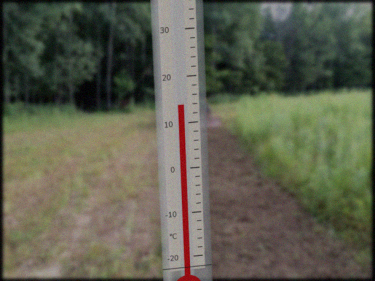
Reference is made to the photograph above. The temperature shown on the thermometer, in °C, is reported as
14 °C
